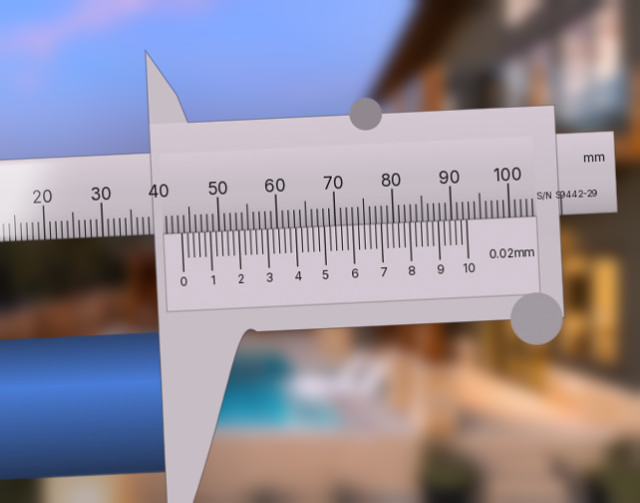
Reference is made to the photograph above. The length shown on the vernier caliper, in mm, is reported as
43.6 mm
